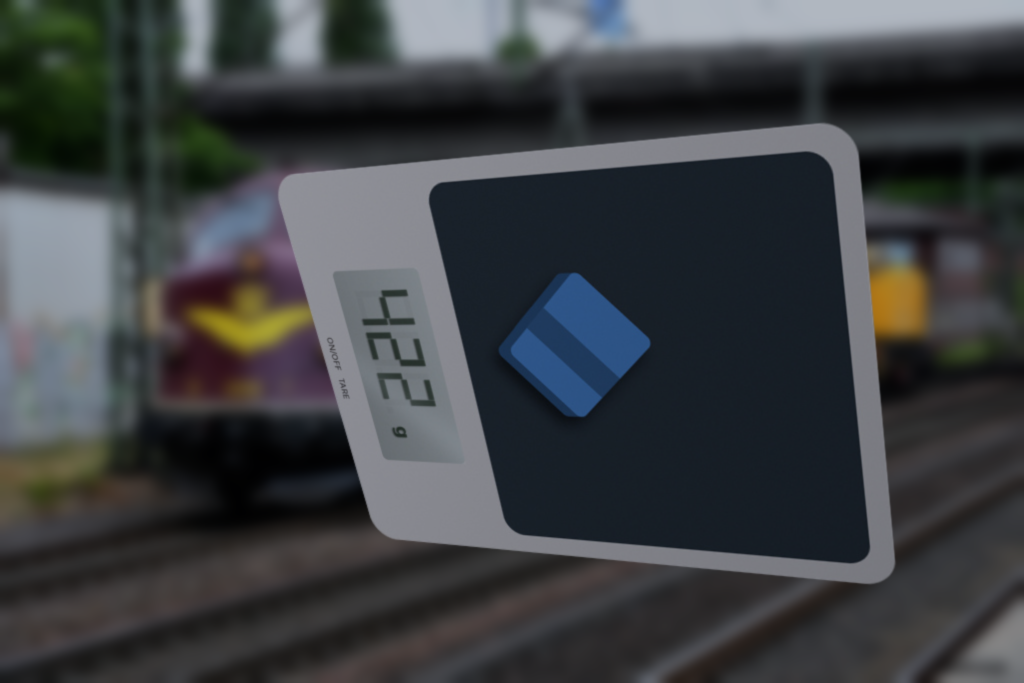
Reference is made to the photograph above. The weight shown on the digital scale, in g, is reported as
422 g
